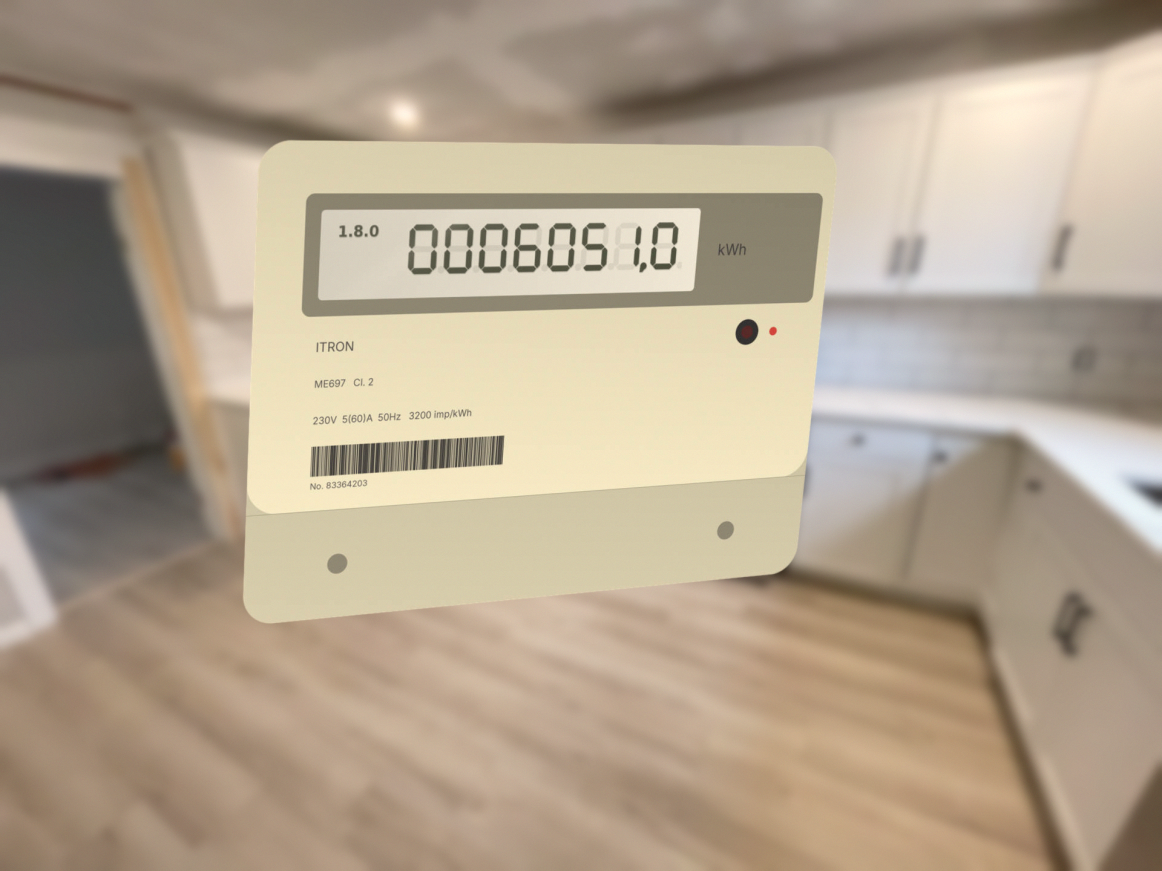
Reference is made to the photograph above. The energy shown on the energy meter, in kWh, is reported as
6051.0 kWh
